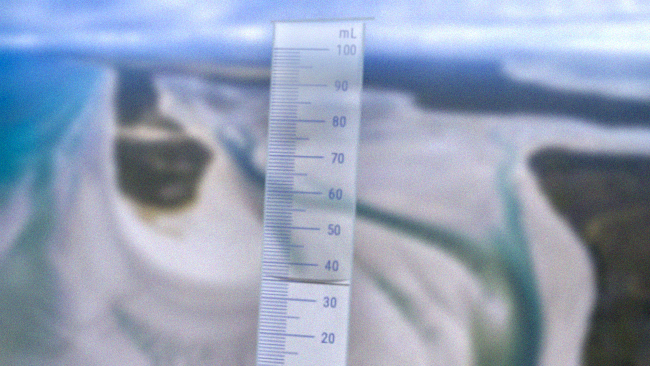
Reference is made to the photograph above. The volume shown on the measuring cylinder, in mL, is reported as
35 mL
